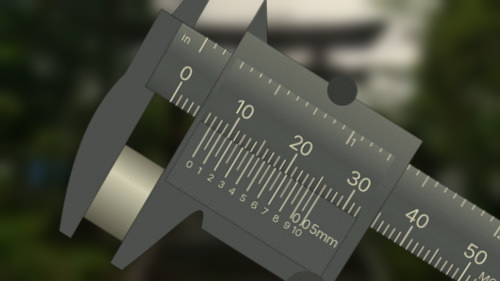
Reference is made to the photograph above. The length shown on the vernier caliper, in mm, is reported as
7.0 mm
